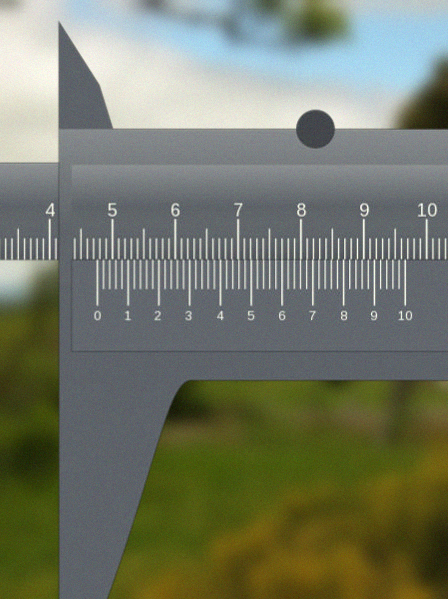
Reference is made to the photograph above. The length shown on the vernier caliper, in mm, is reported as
47.6 mm
